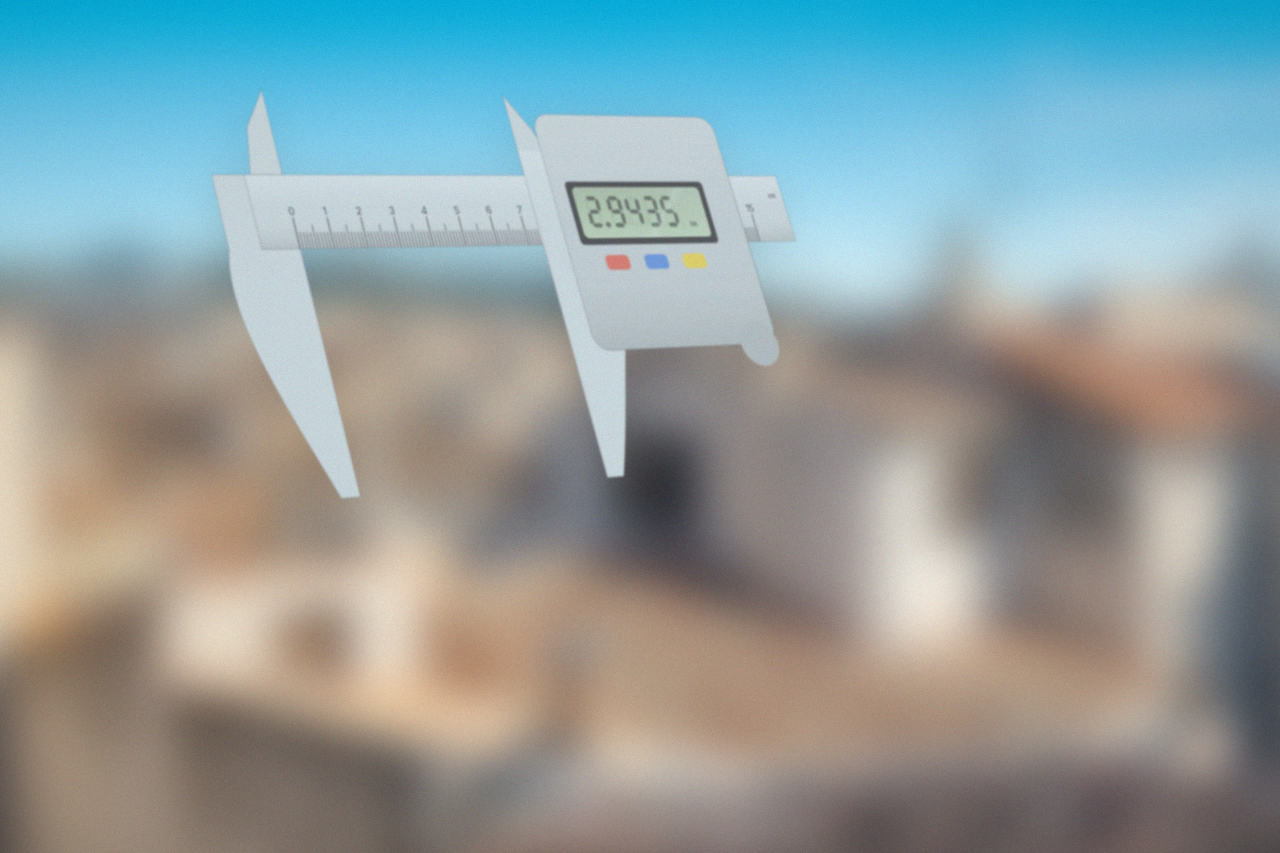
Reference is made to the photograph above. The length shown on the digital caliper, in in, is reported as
2.9435 in
